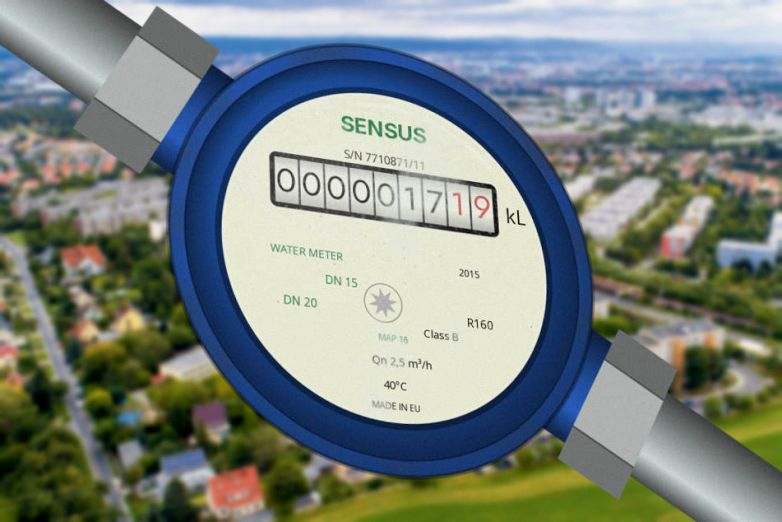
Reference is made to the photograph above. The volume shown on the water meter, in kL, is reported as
17.19 kL
